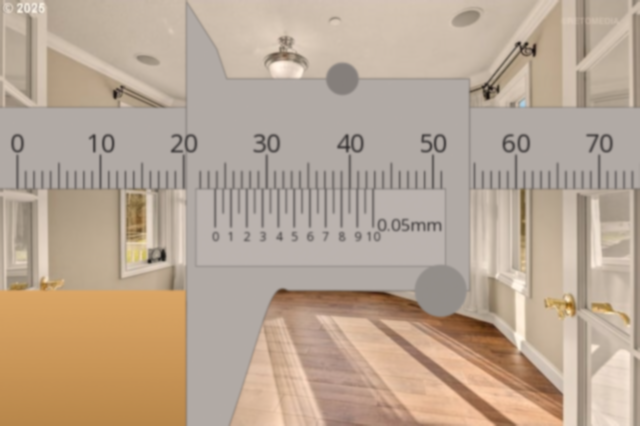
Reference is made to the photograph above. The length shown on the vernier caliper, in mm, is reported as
23.8 mm
